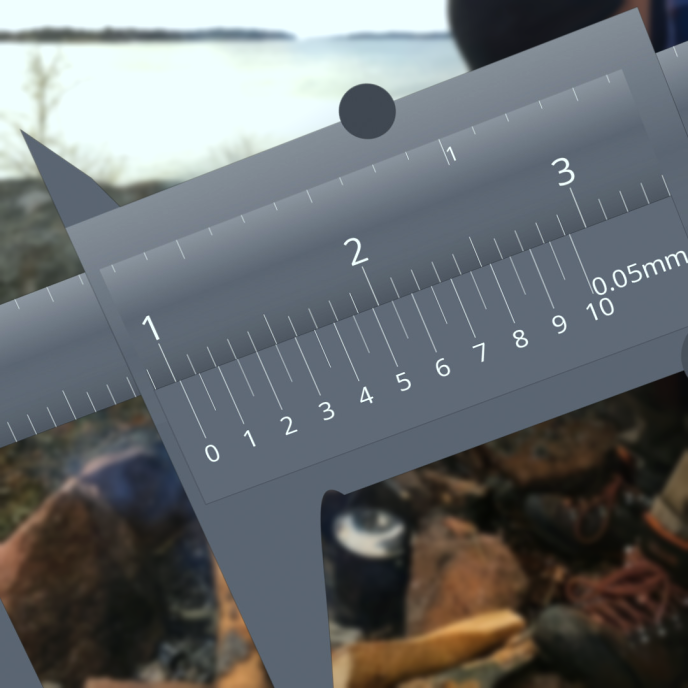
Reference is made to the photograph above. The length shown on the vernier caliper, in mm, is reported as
10.20 mm
